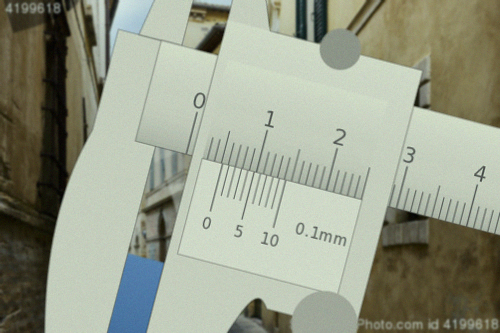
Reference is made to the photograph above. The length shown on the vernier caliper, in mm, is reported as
5.2 mm
